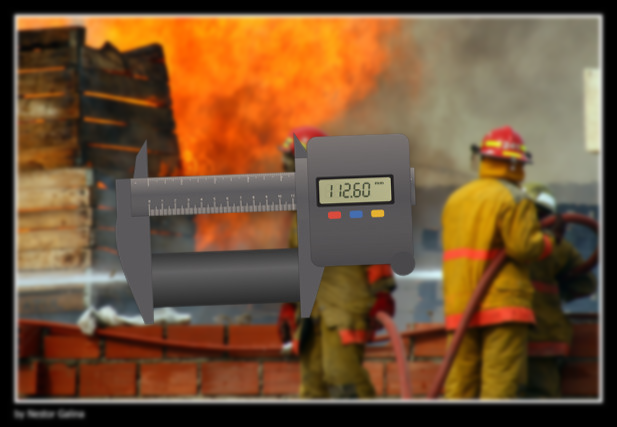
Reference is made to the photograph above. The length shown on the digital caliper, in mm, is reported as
112.60 mm
